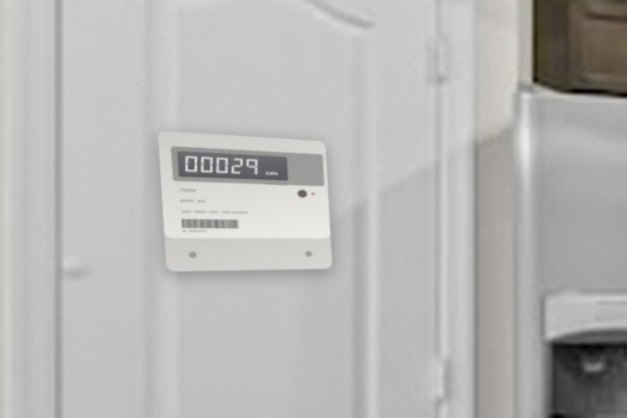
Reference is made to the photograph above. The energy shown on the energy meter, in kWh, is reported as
29 kWh
